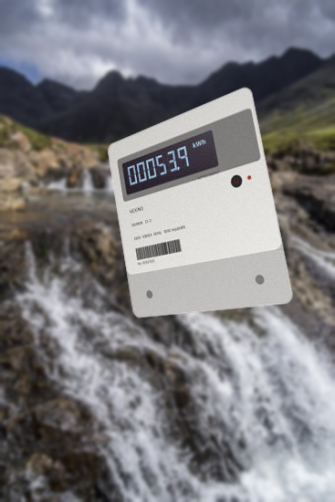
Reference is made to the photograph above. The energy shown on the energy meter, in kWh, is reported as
53.9 kWh
